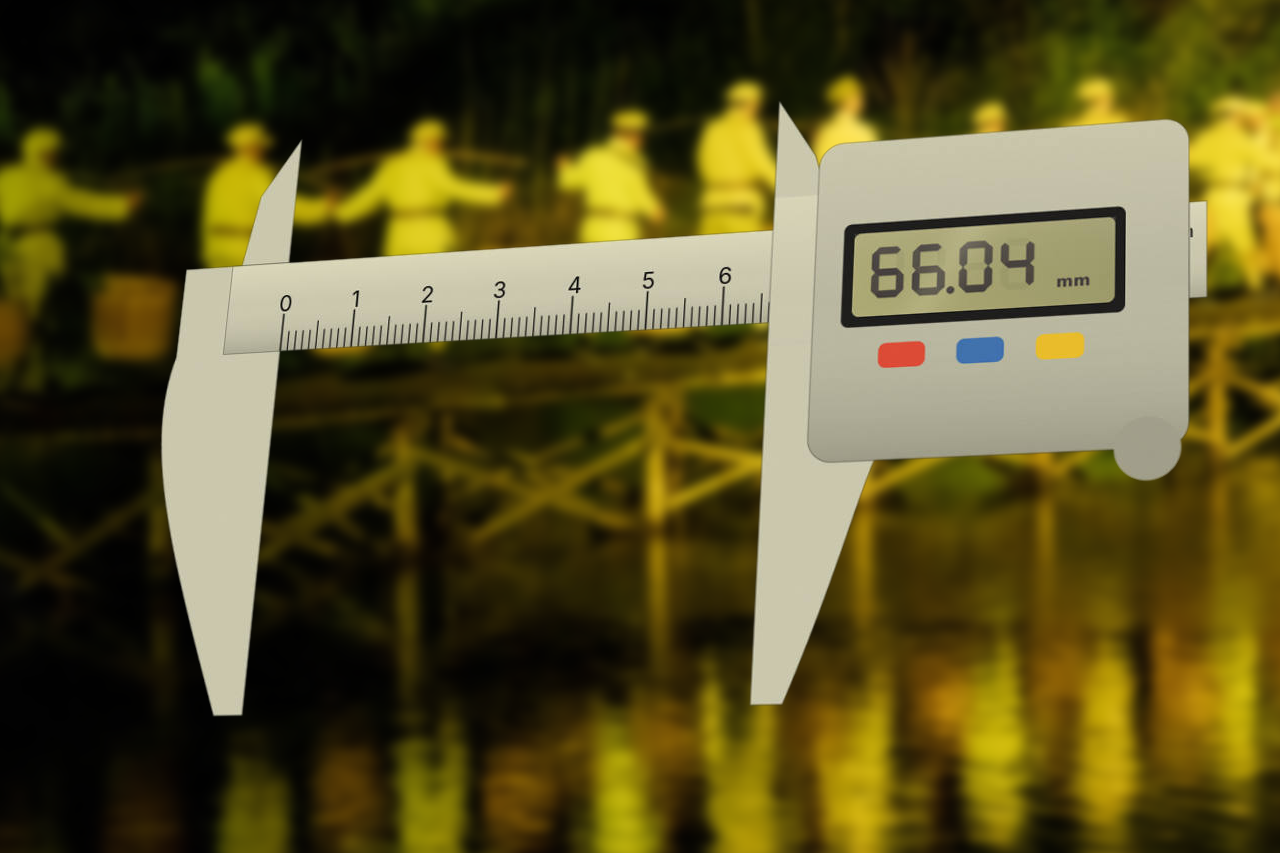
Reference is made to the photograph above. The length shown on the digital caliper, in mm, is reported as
66.04 mm
